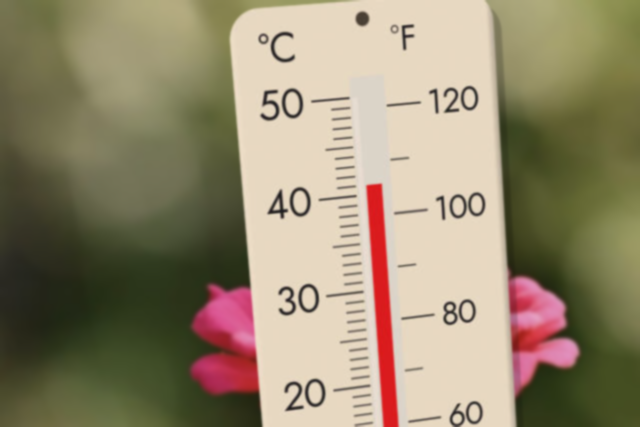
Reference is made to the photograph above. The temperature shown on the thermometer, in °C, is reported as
41 °C
